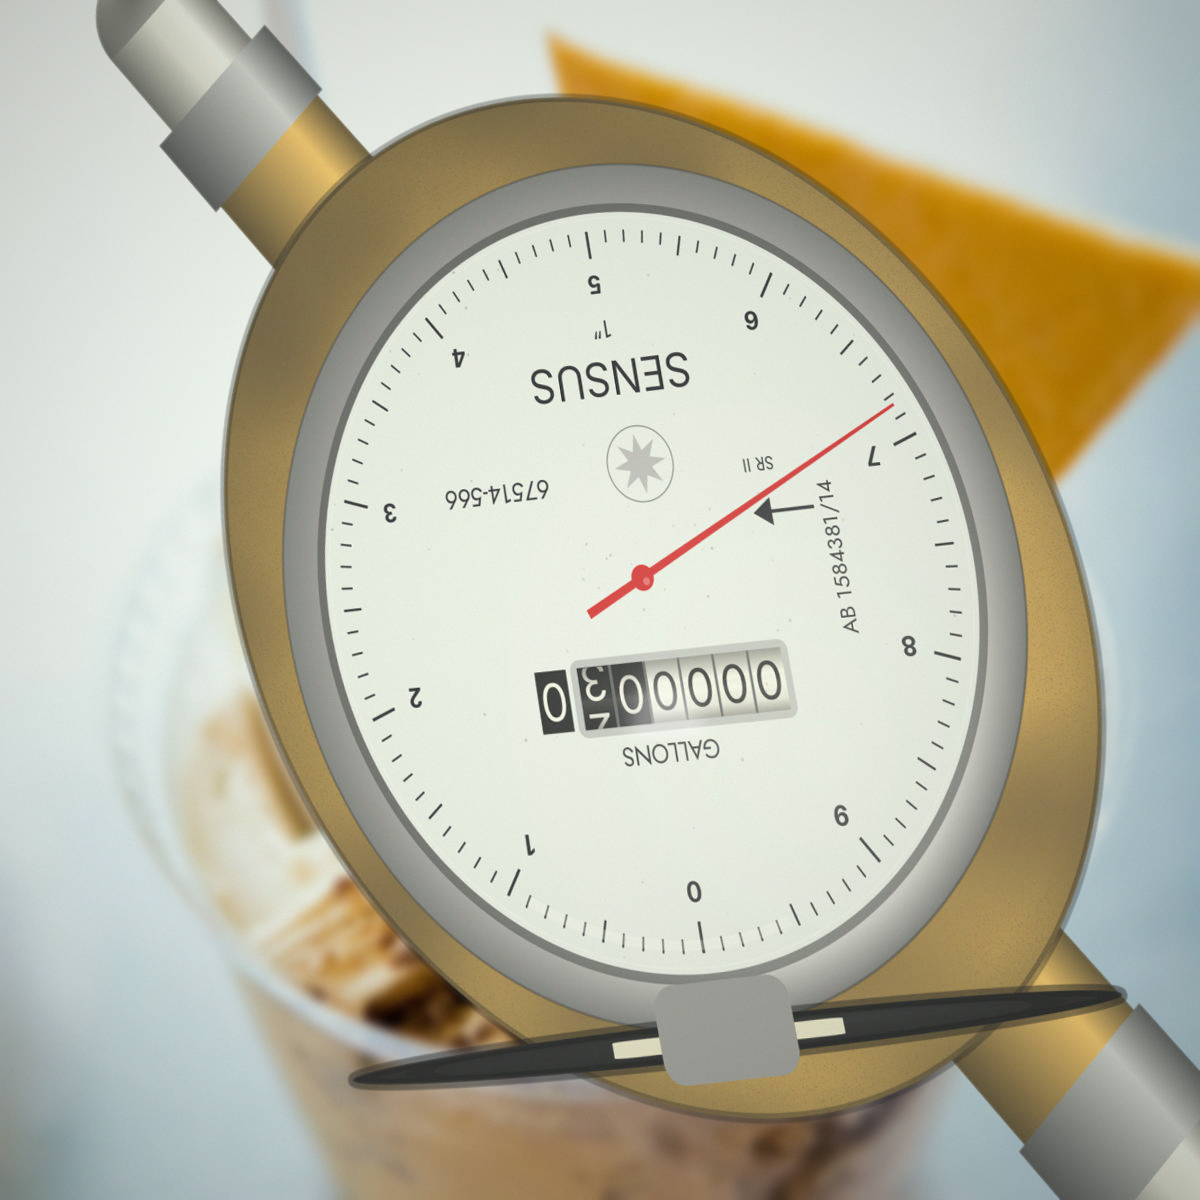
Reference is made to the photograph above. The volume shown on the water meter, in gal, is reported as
26.8 gal
